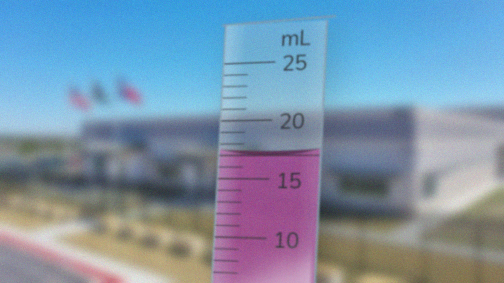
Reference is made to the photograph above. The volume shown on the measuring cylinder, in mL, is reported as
17 mL
